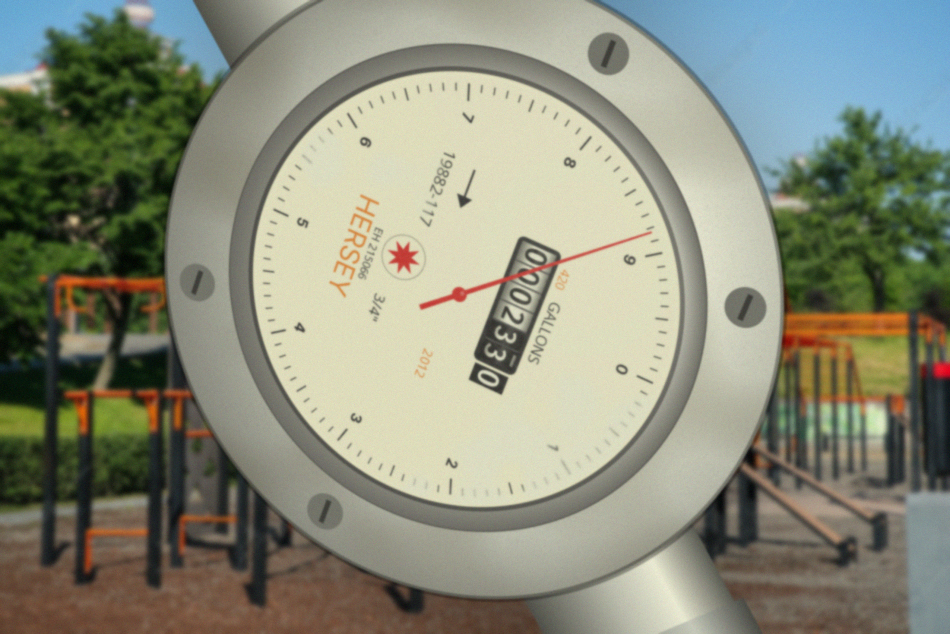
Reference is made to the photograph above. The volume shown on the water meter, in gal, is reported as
2328.8 gal
